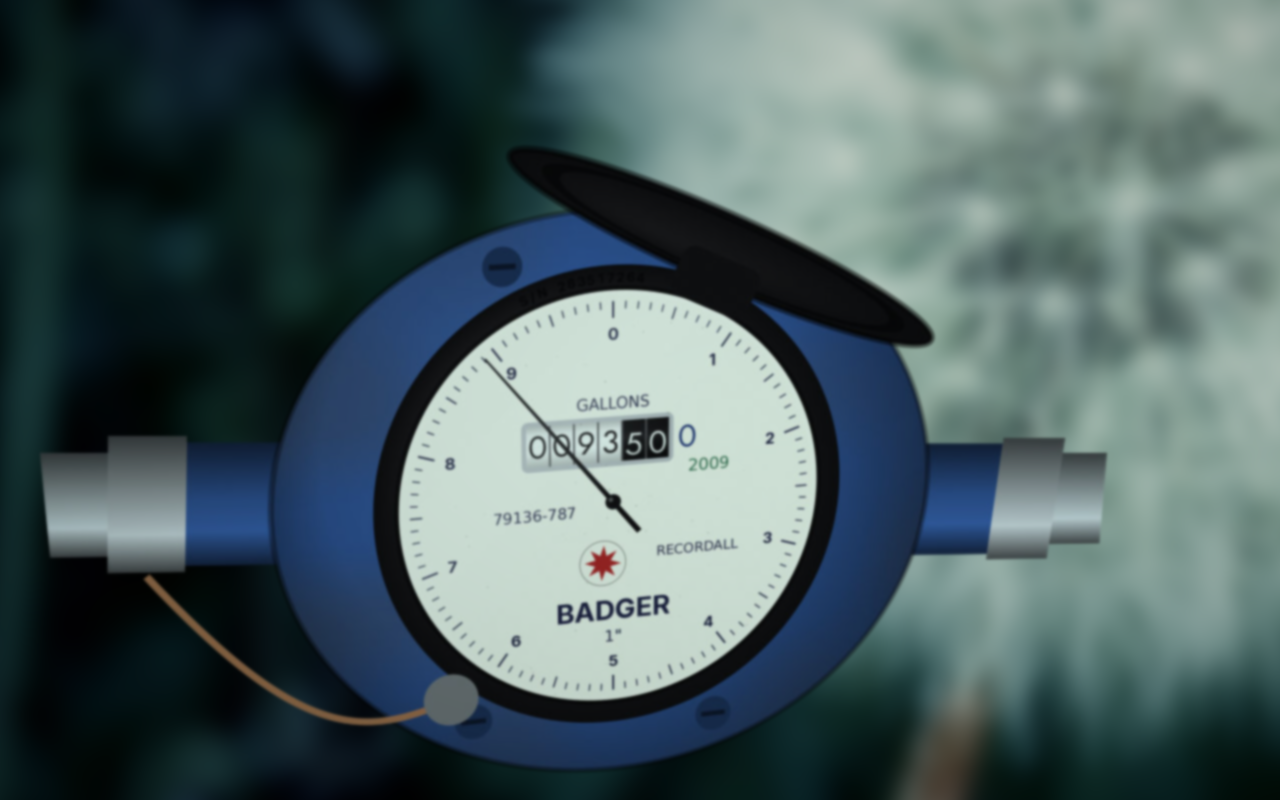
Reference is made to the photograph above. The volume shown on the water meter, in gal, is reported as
93498.9 gal
